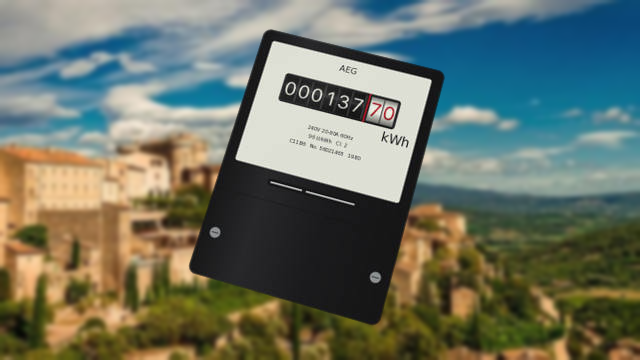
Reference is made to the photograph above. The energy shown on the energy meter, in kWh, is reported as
137.70 kWh
